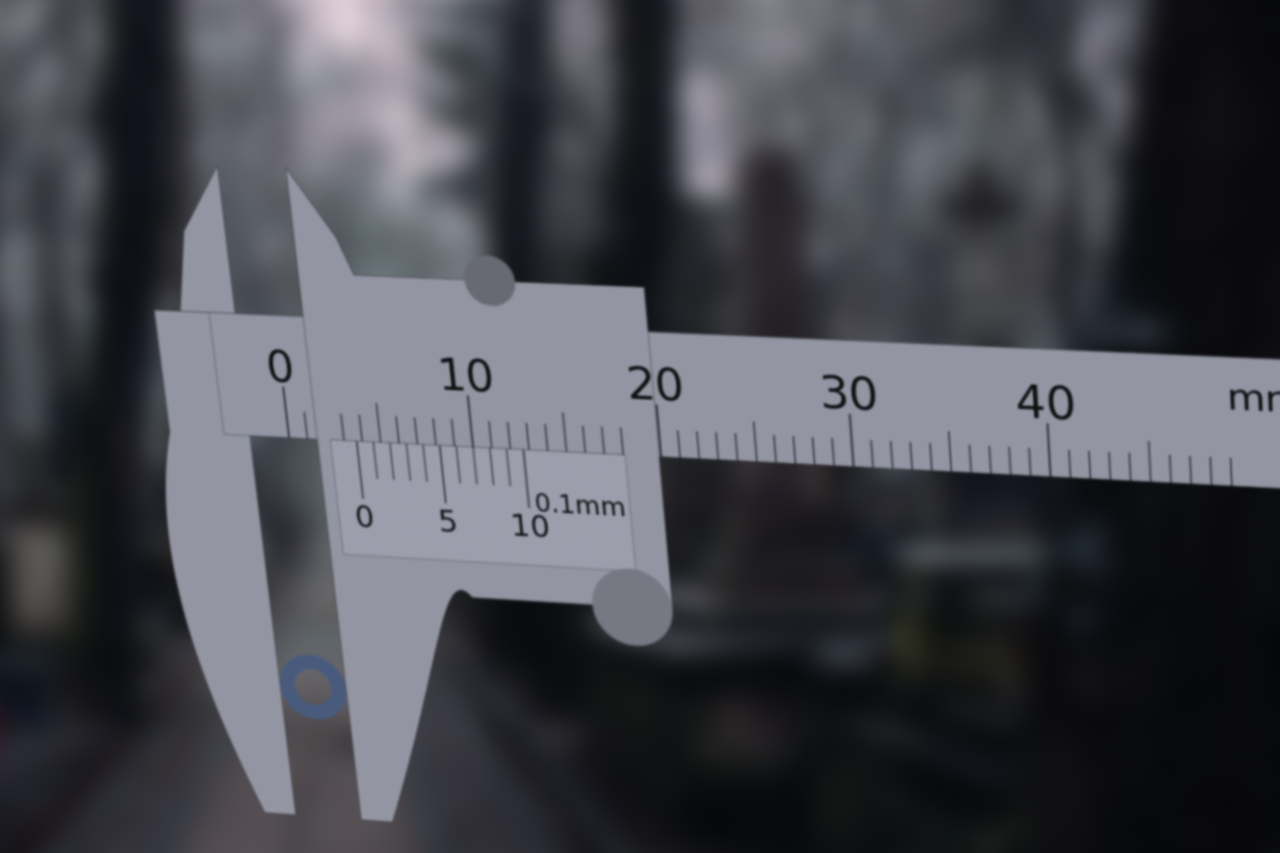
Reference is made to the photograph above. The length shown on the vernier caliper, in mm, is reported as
3.7 mm
